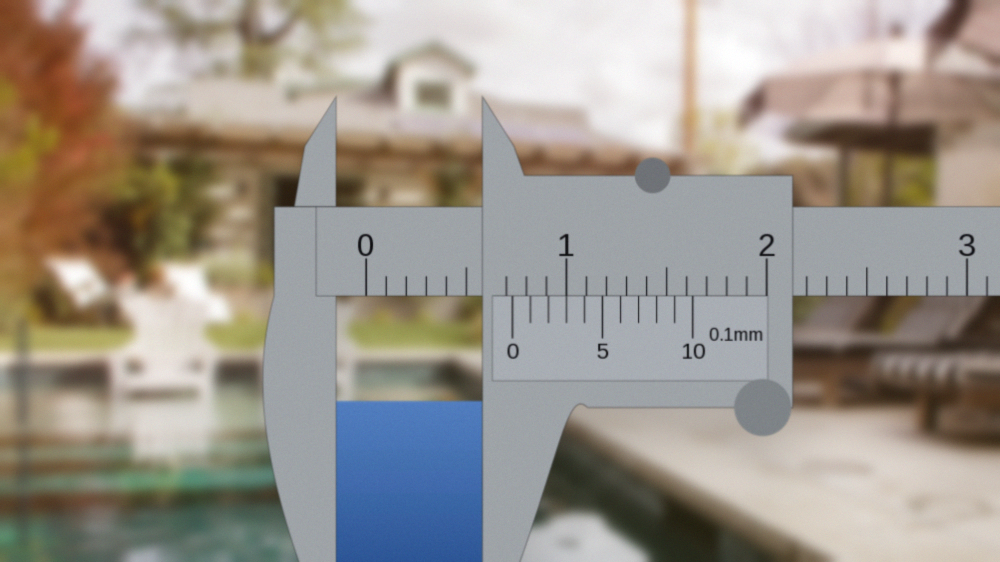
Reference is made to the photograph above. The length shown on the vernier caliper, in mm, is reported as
7.3 mm
